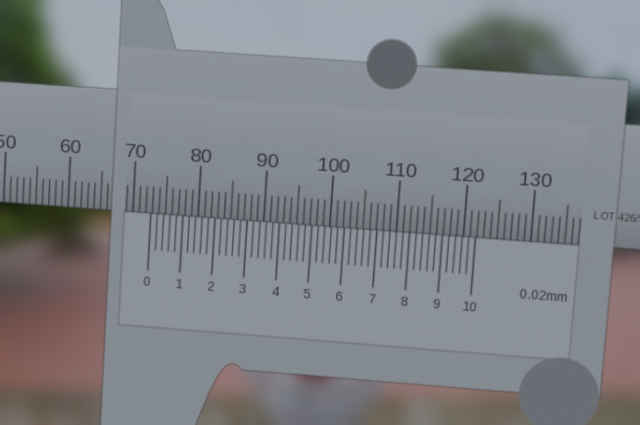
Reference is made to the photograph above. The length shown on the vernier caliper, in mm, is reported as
72.8 mm
